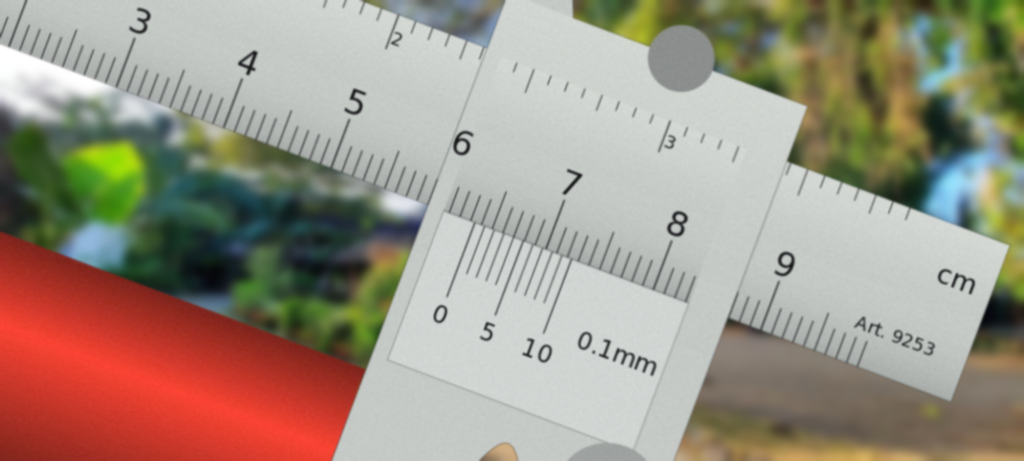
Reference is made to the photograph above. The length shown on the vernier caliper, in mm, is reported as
63.4 mm
